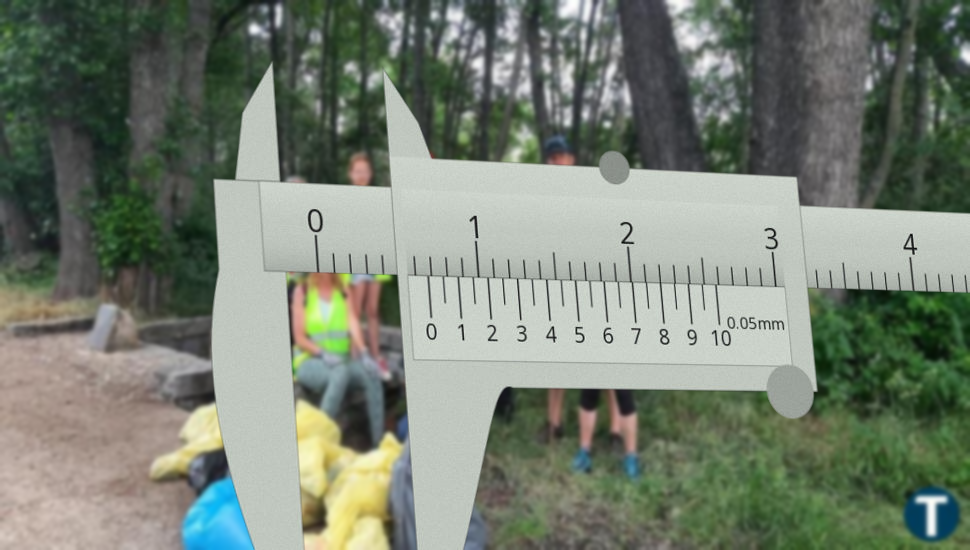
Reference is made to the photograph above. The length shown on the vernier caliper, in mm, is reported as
6.8 mm
